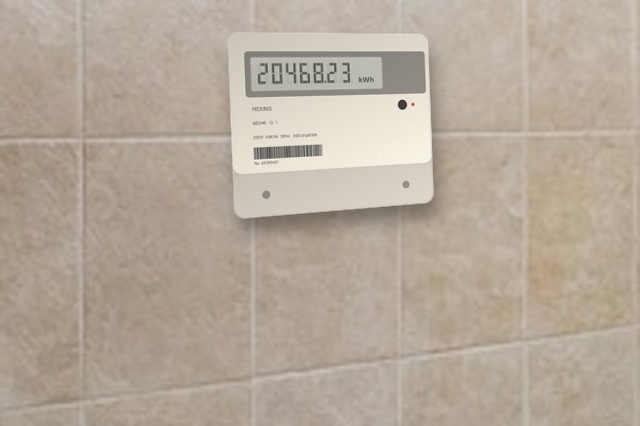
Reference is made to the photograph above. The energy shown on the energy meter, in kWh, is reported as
20468.23 kWh
